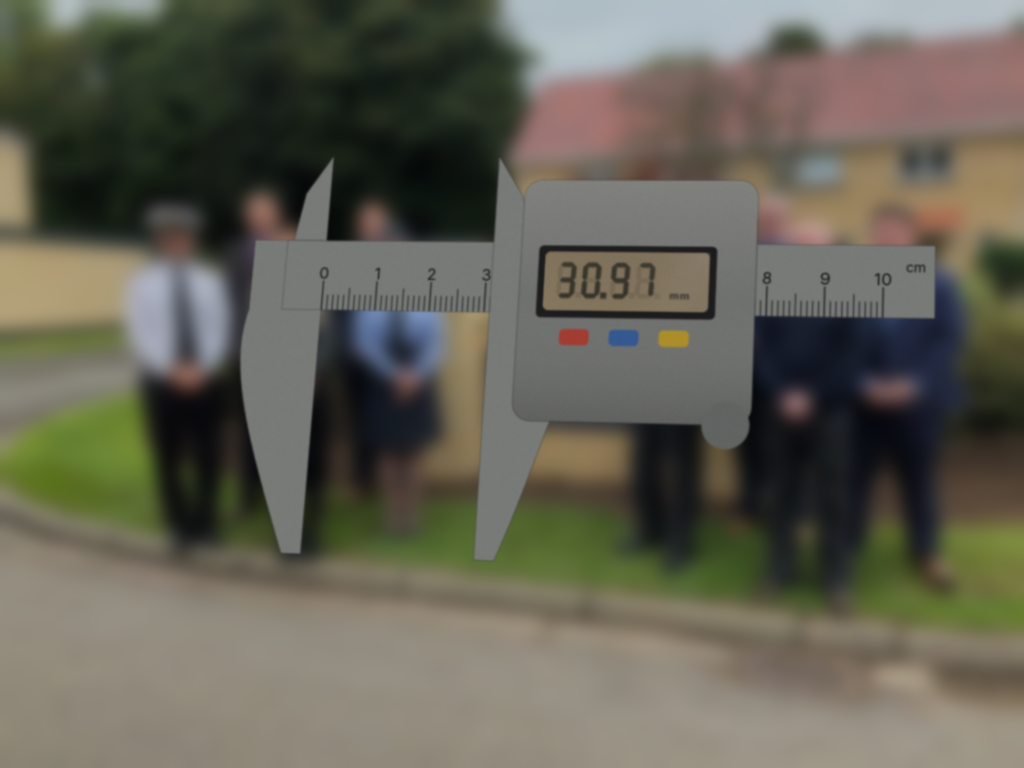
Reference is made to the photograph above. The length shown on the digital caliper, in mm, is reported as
30.97 mm
